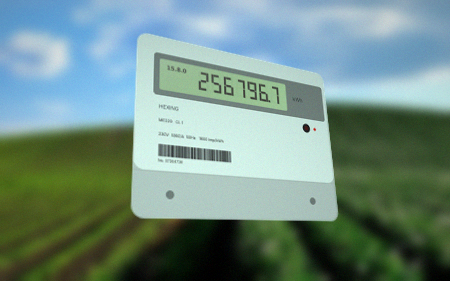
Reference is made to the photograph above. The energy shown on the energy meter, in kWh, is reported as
256796.7 kWh
